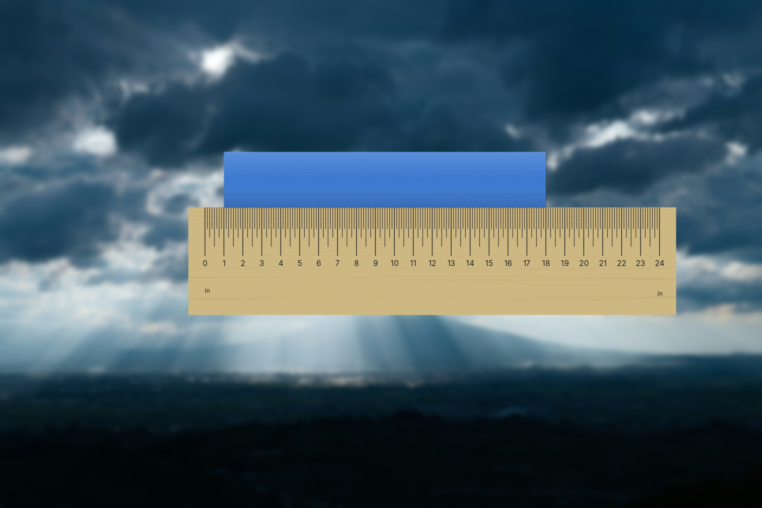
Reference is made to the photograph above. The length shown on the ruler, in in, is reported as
17 in
